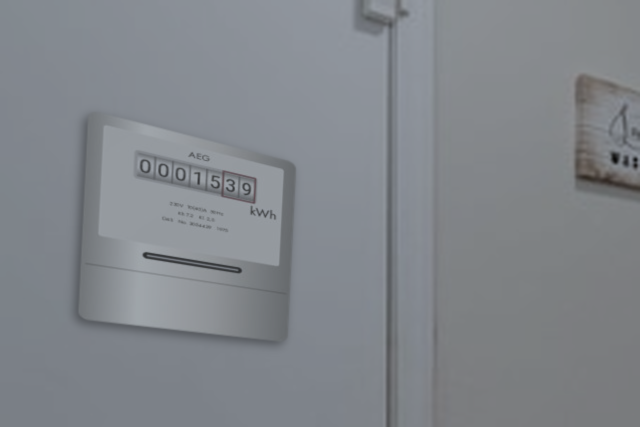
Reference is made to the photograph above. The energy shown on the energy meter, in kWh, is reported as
15.39 kWh
